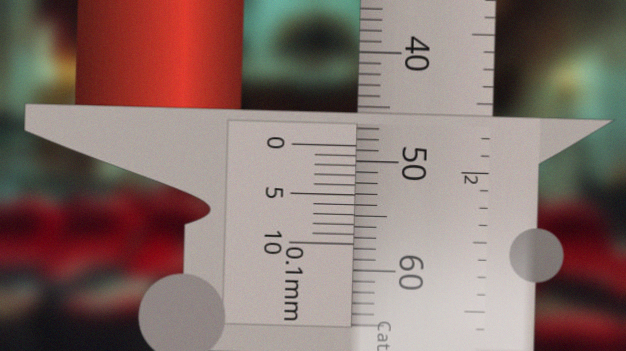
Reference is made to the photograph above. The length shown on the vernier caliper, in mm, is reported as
48.6 mm
